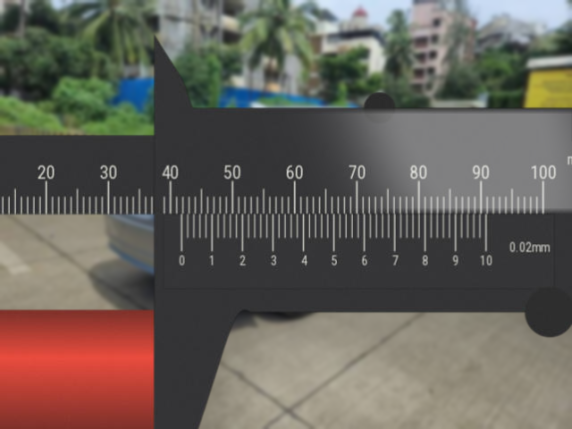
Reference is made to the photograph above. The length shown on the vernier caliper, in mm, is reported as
41.8 mm
